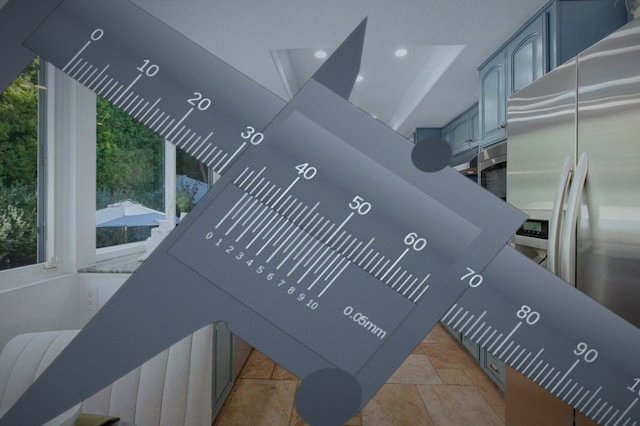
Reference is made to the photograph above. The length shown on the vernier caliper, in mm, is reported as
35.6 mm
